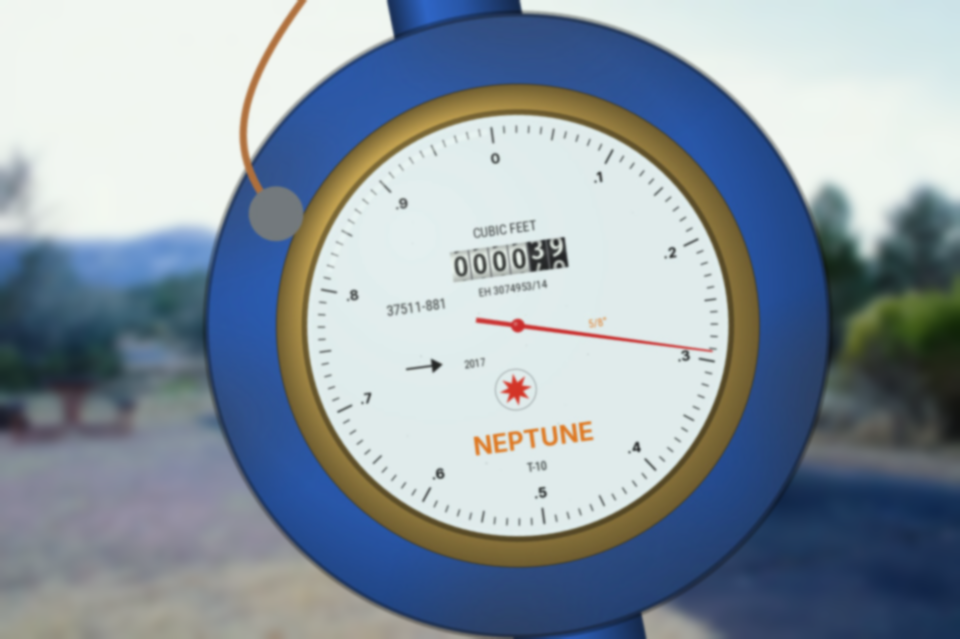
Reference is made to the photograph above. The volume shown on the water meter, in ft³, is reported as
39.29 ft³
